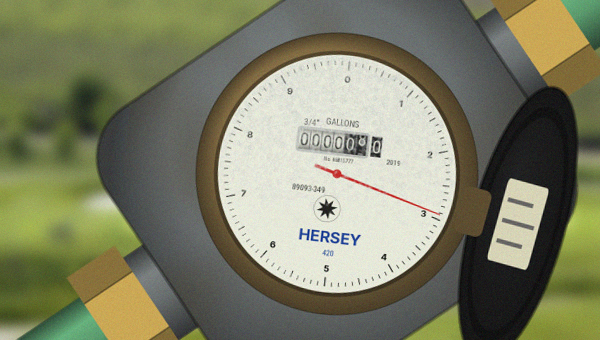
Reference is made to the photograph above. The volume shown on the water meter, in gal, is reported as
82.9 gal
